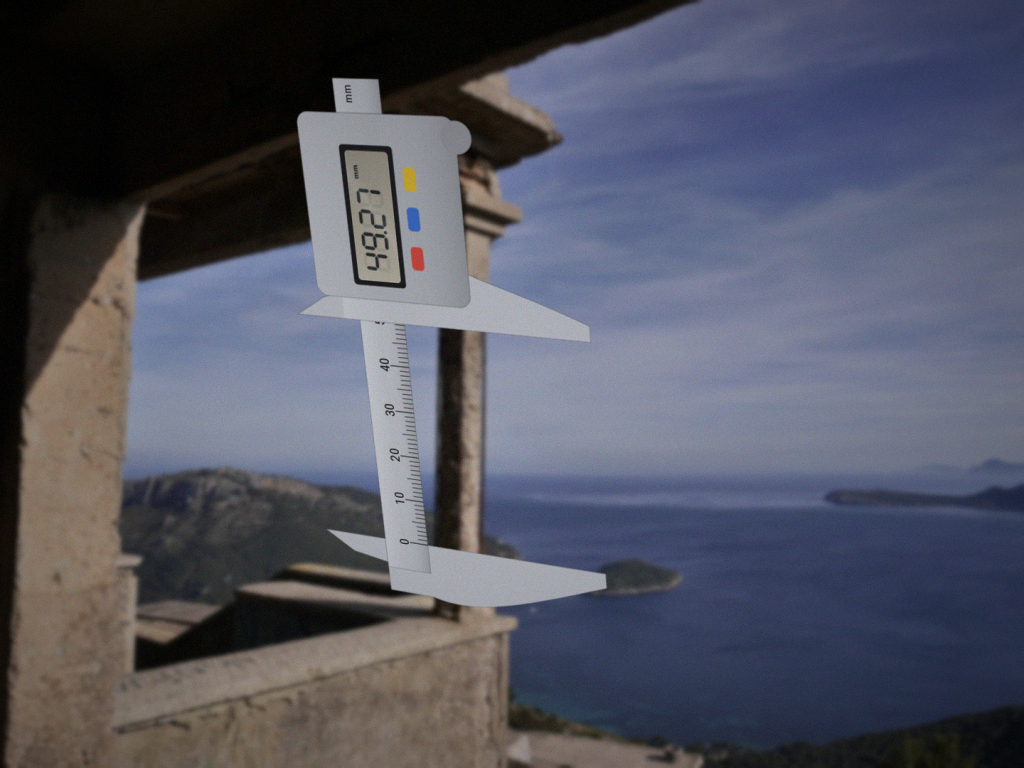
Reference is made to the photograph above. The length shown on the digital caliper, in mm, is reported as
49.27 mm
